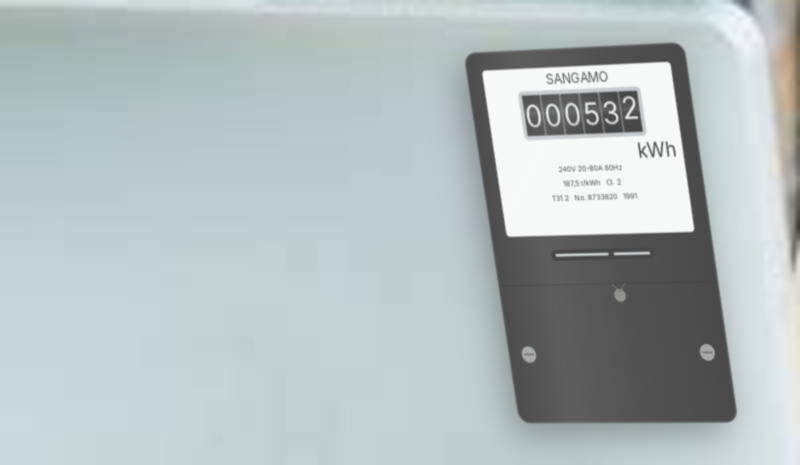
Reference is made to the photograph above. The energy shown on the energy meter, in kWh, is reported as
532 kWh
